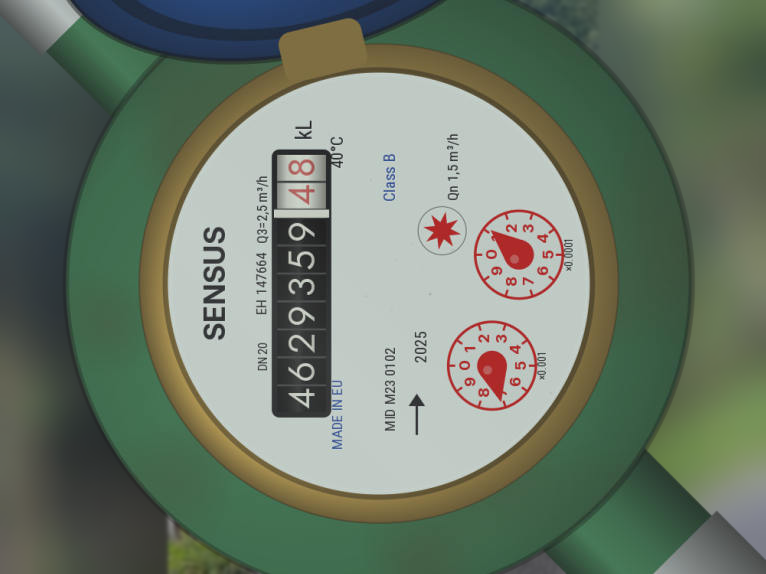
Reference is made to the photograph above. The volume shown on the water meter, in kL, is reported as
4629359.4871 kL
